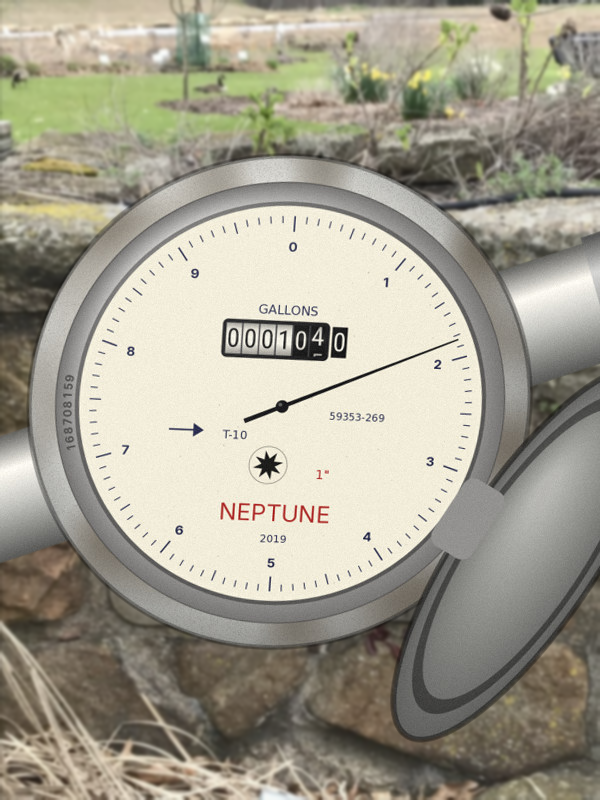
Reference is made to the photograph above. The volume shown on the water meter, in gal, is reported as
1041.8 gal
